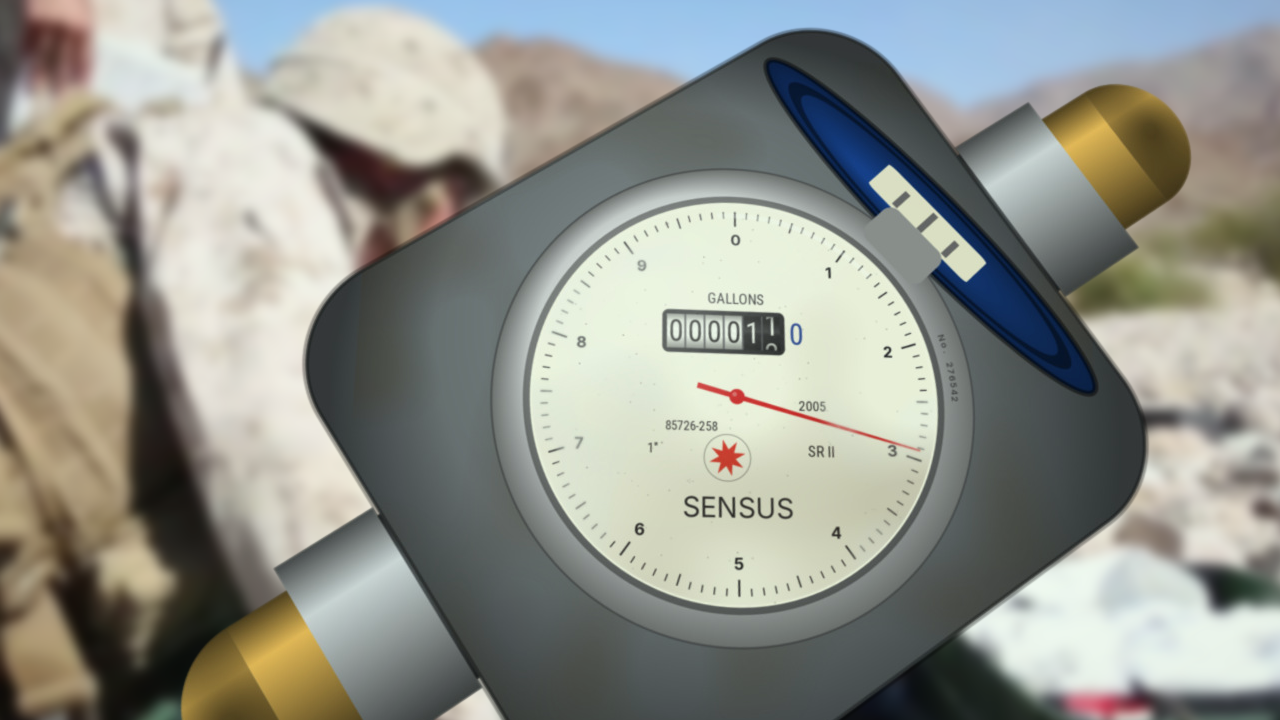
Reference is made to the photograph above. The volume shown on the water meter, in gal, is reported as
112.9 gal
